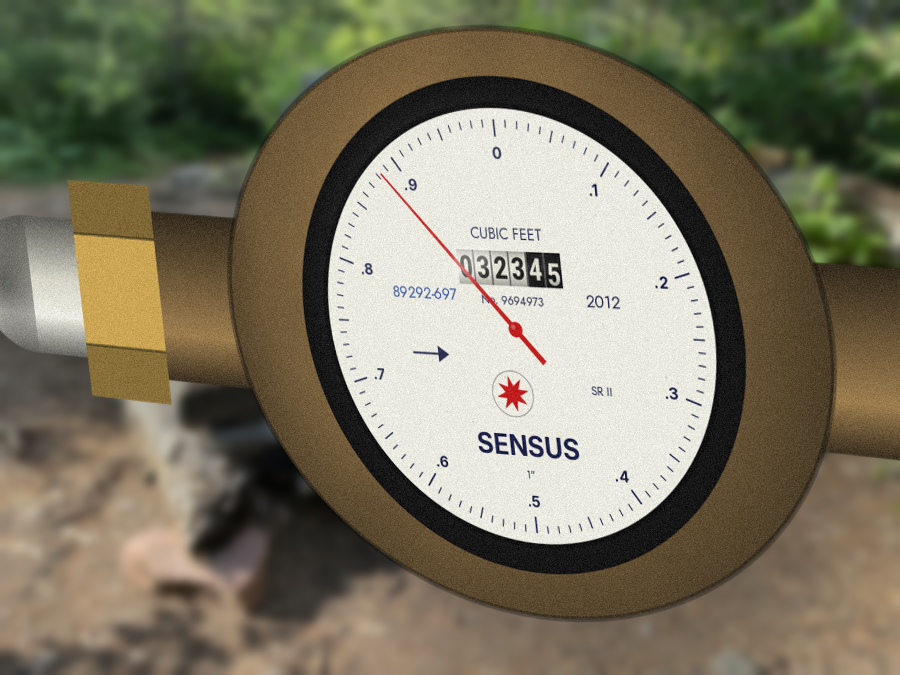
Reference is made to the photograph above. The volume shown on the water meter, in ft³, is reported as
32344.88 ft³
